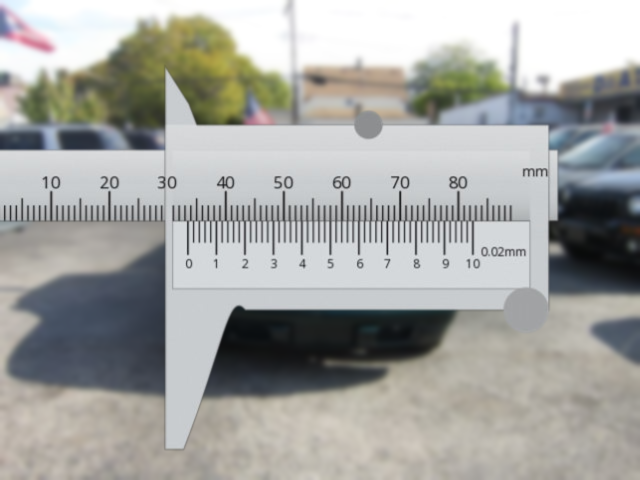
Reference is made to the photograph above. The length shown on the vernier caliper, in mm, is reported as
33.5 mm
